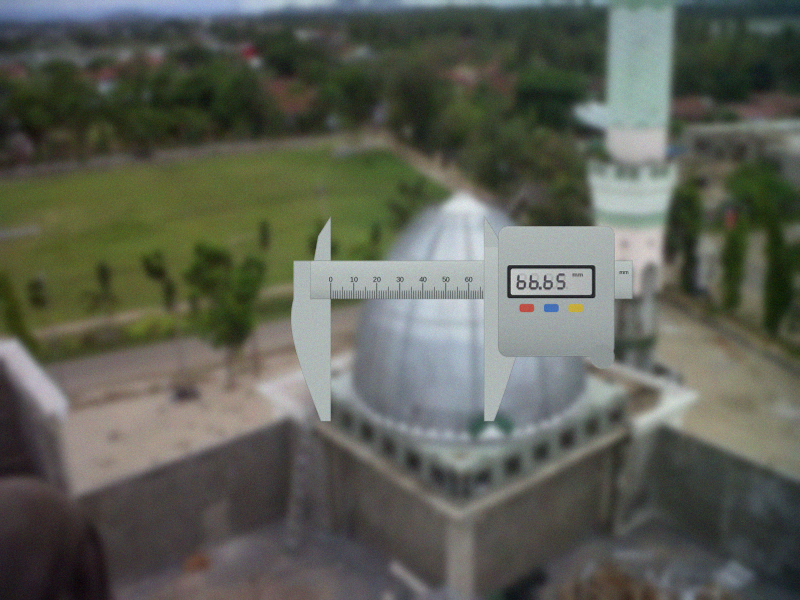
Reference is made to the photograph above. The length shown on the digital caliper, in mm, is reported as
66.65 mm
